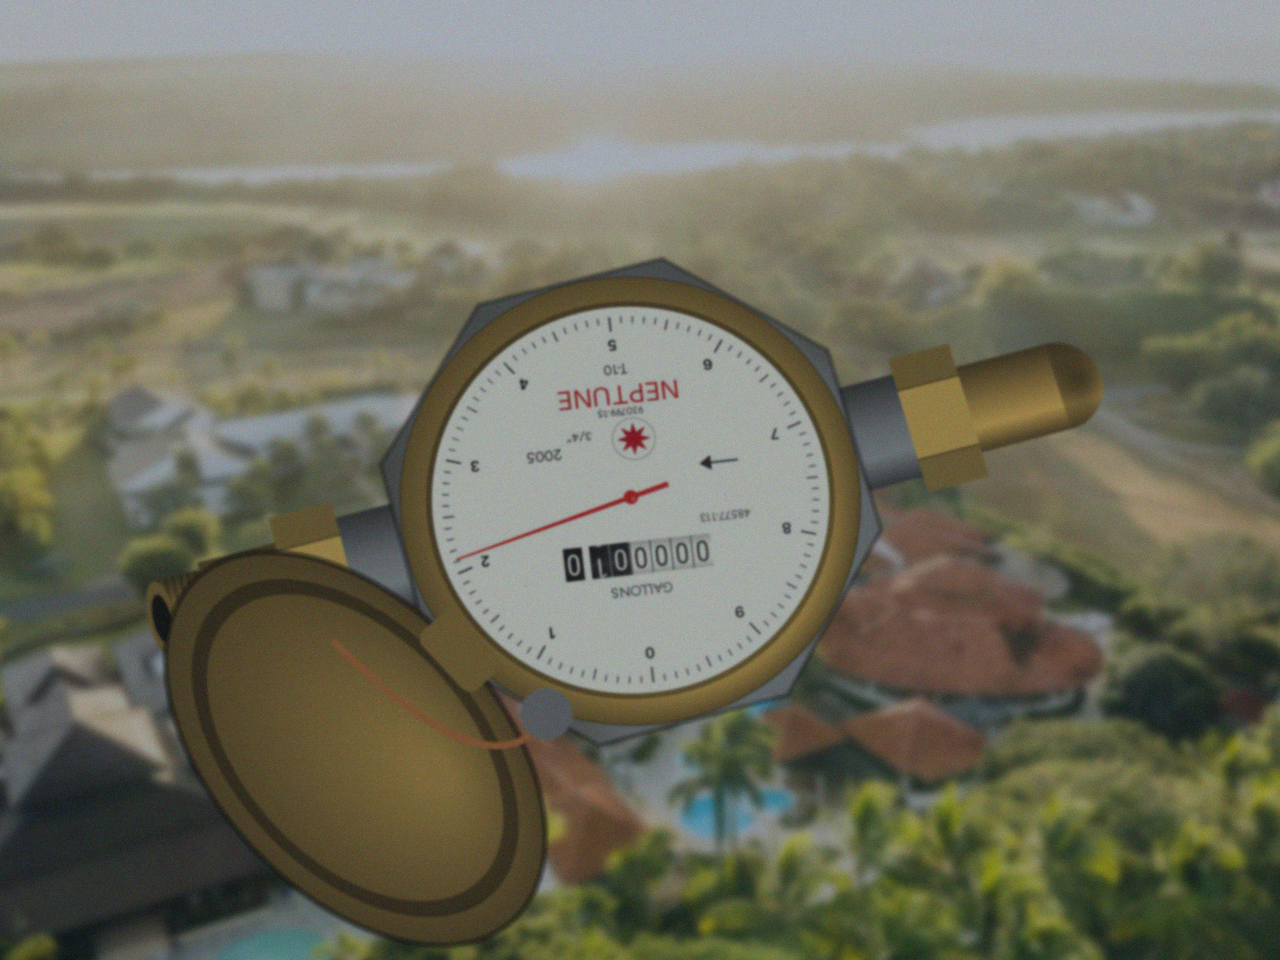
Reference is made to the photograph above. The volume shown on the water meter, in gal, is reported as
12.1 gal
